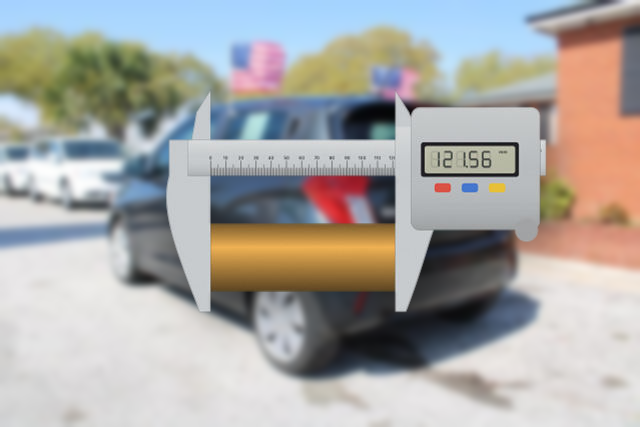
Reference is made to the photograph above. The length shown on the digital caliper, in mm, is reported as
121.56 mm
